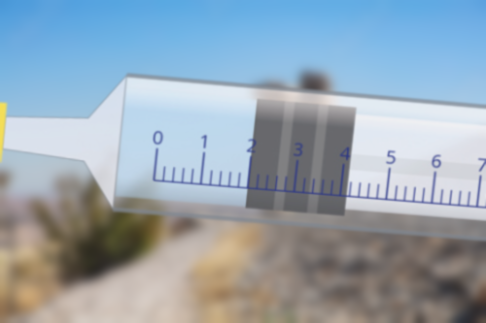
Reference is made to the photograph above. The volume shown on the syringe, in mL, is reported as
2 mL
